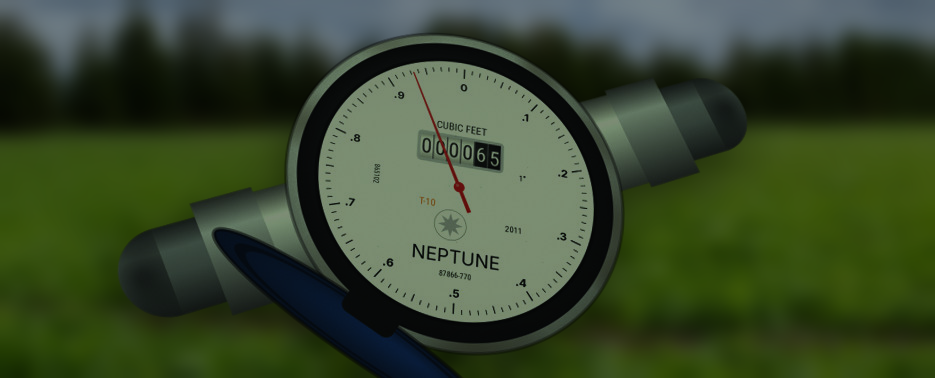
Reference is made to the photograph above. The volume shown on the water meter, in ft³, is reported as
64.93 ft³
